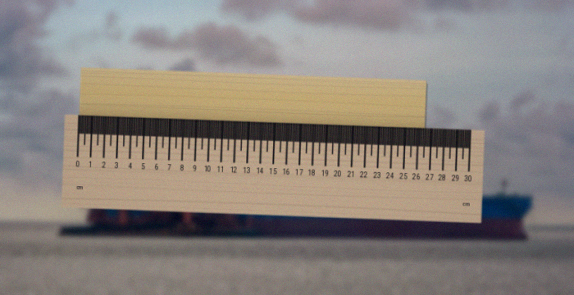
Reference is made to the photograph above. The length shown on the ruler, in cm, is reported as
26.5 cm
